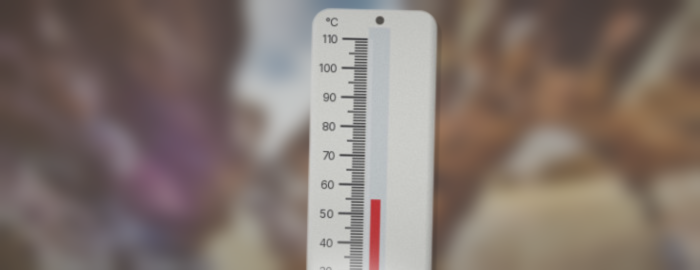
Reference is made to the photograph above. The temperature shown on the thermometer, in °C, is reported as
55 °C
